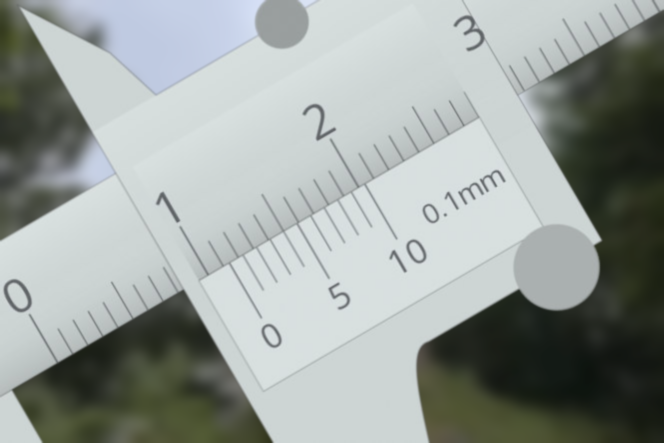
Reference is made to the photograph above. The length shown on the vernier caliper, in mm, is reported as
11.4 mm
